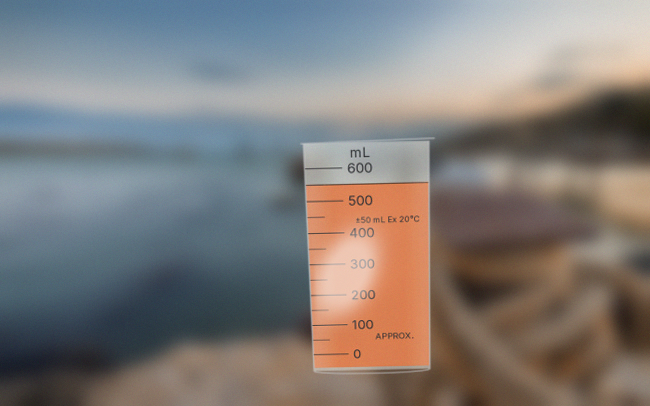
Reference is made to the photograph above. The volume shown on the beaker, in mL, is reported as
550 mL
